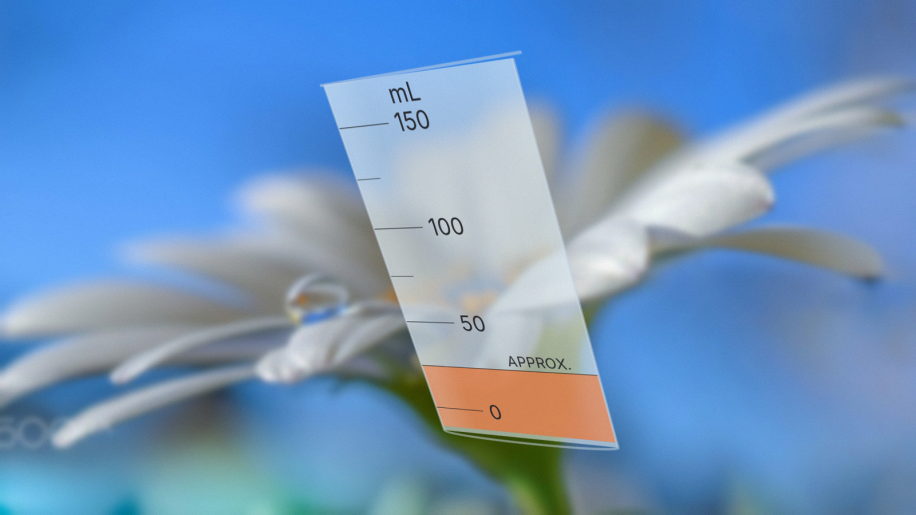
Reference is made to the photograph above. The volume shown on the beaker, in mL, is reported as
25 mL
